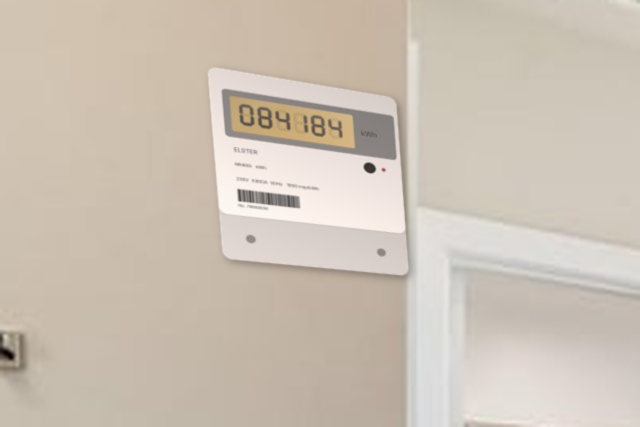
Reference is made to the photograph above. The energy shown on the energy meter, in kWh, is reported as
84184 kWh
